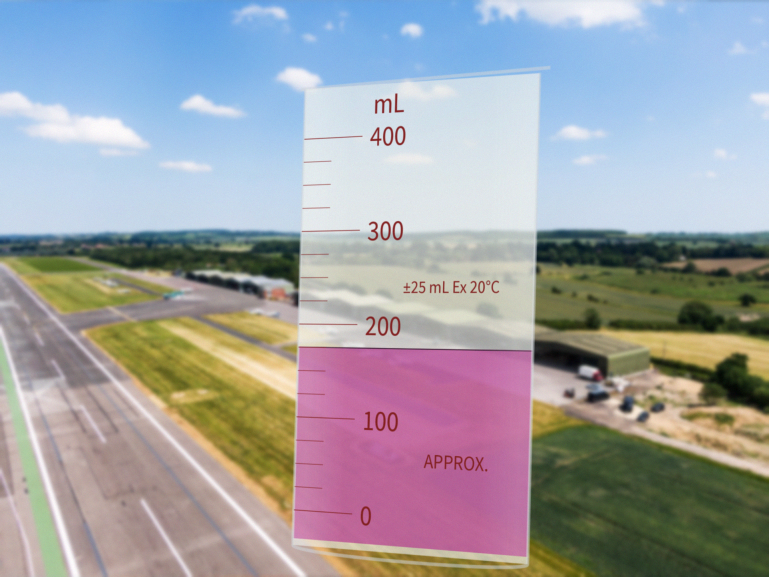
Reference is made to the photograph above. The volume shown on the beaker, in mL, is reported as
175 mL
